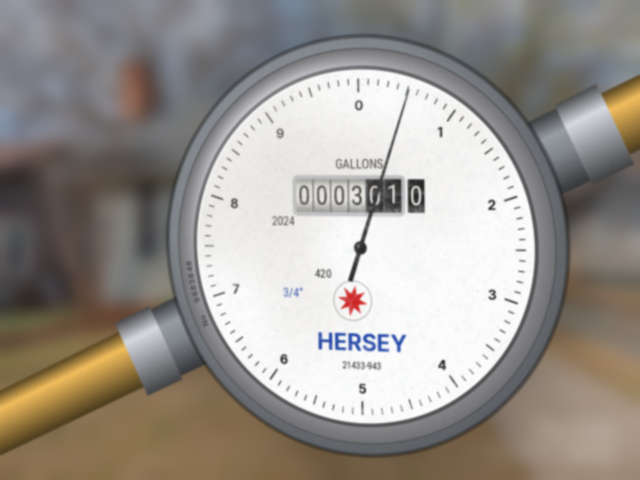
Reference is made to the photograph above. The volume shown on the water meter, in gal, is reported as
3010.5 gal
